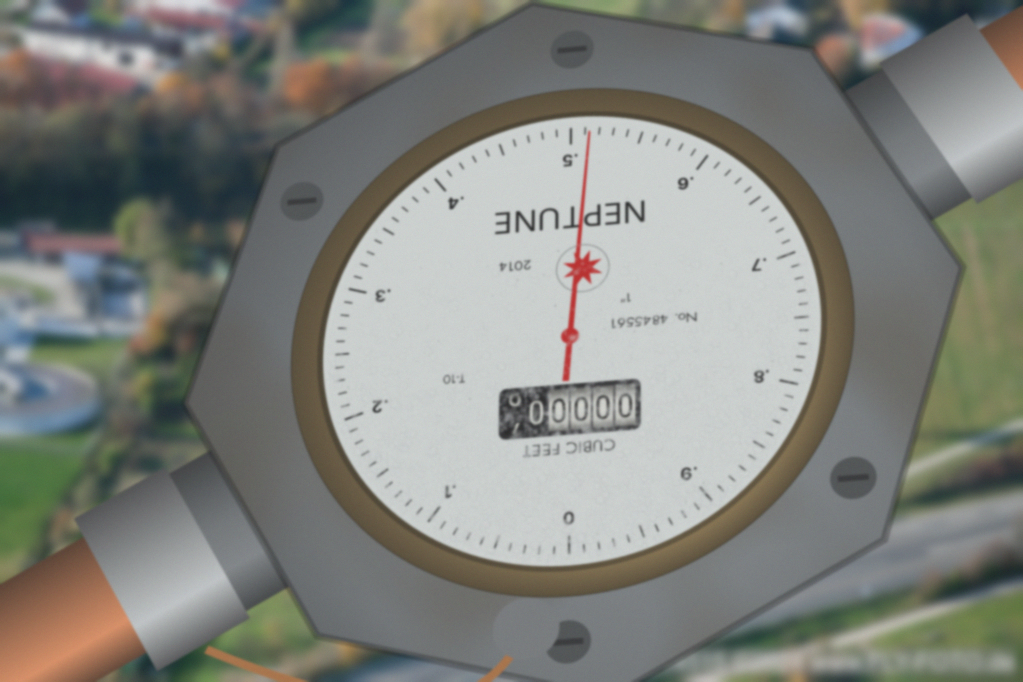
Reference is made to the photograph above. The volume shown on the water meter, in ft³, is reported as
7.51 ft³
